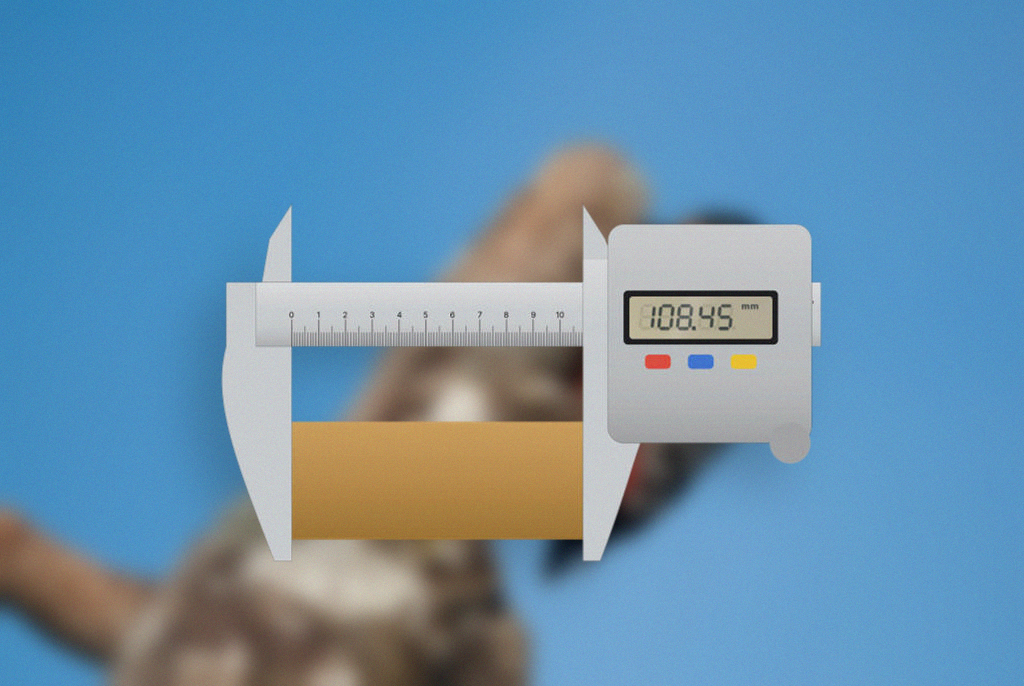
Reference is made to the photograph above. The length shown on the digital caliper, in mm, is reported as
108.45 mm
